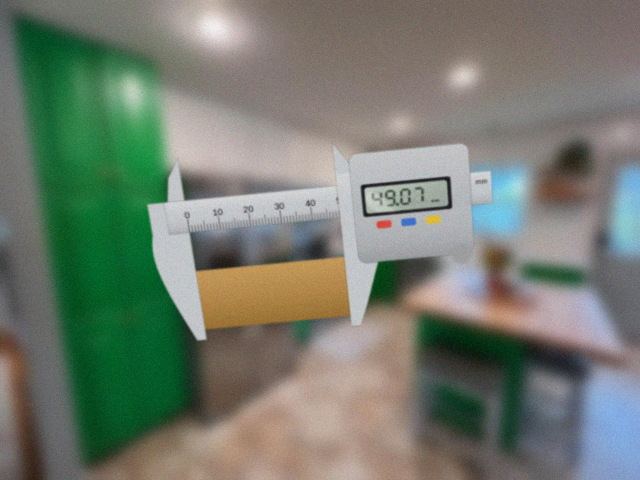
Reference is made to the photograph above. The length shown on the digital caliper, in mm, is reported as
49.07 mm
